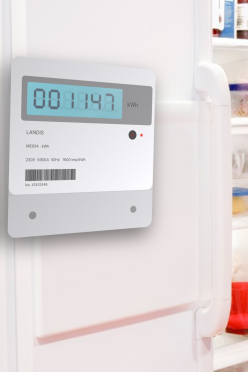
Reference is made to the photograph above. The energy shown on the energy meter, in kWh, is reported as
1147 kWh
